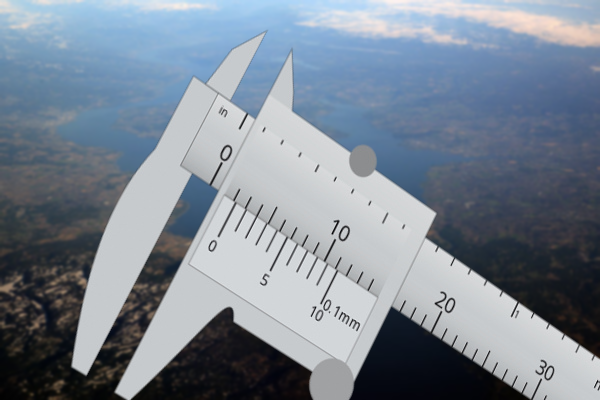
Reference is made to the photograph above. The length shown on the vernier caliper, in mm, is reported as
2.2 mm
